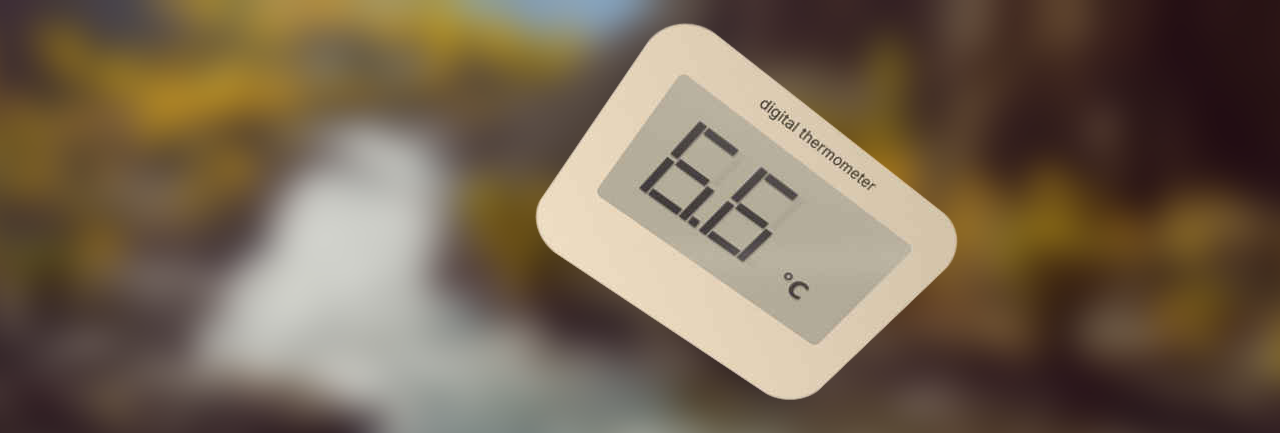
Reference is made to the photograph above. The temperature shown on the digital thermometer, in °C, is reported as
6.6 °C
